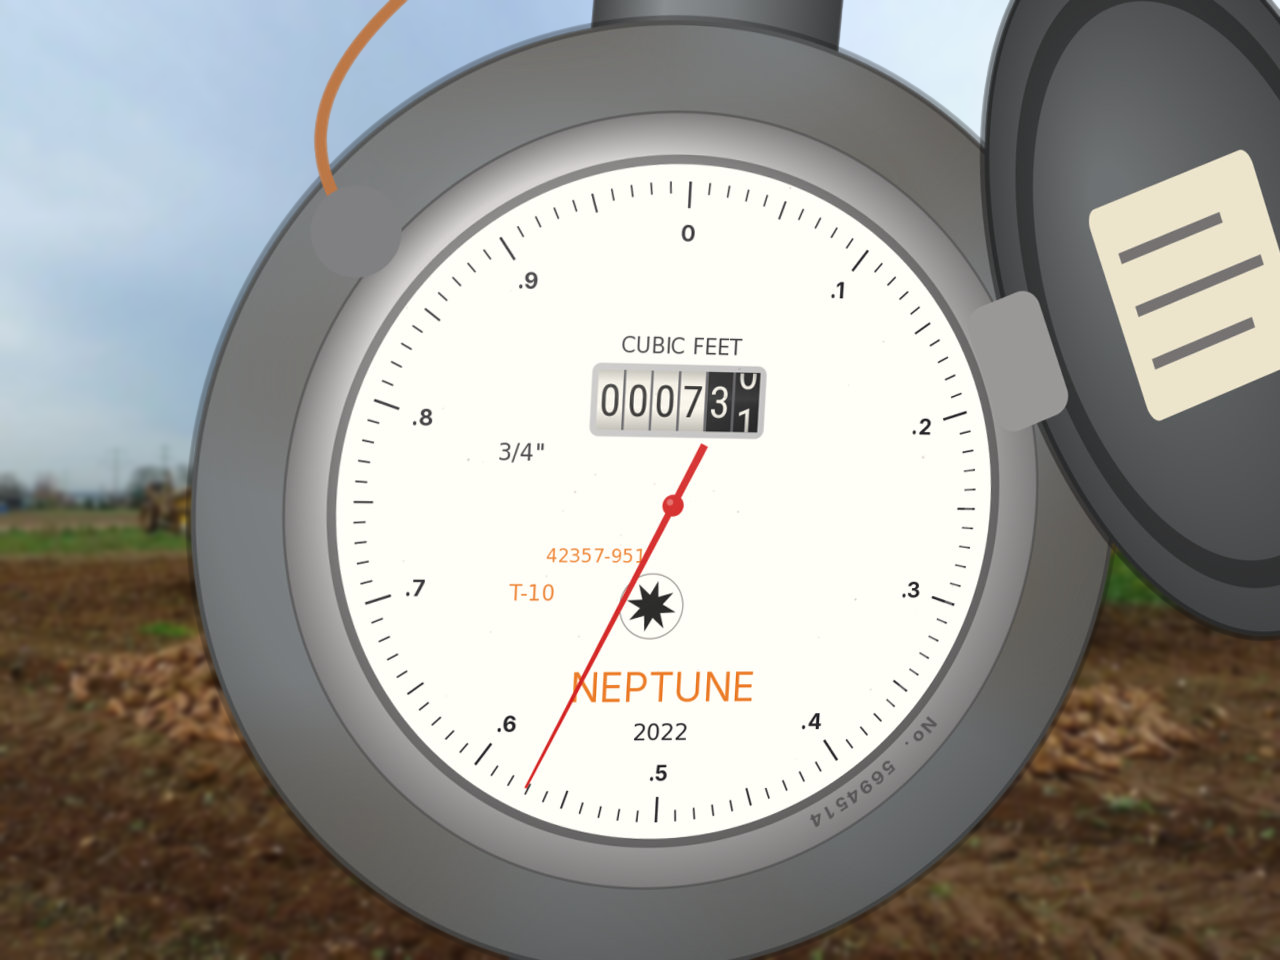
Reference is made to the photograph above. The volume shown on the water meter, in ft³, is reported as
730.57 ft³
